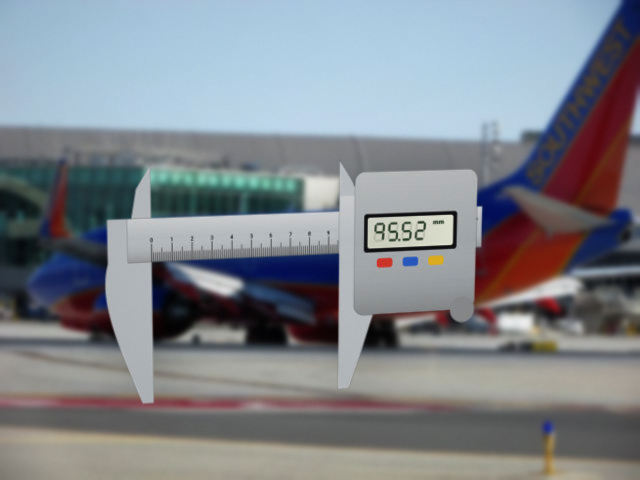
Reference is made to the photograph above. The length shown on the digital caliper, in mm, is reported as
95.52 mm
